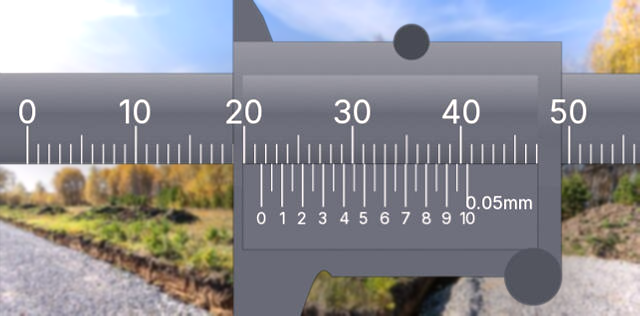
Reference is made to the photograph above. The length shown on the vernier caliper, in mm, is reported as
21.6 mm
